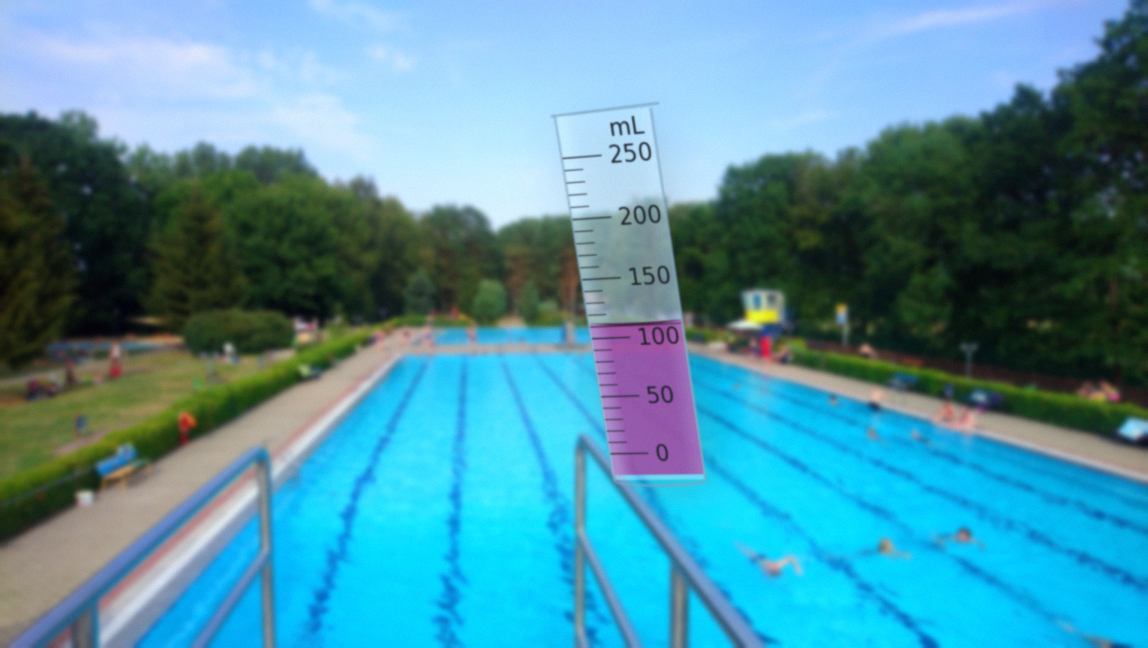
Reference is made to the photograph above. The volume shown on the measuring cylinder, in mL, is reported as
110 mL
